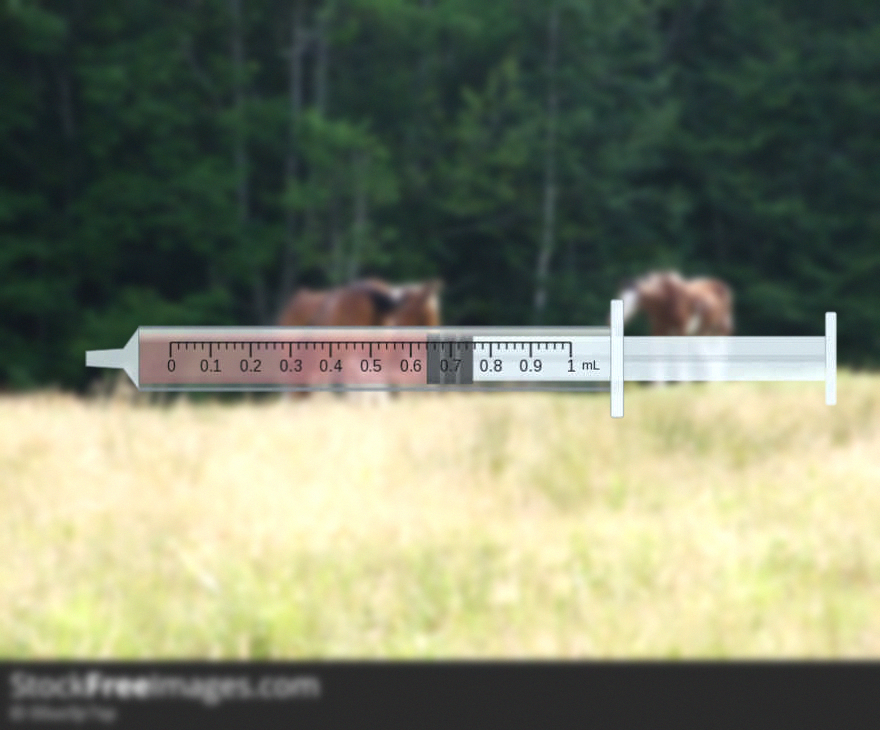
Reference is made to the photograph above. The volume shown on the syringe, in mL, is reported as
0.64 mL
